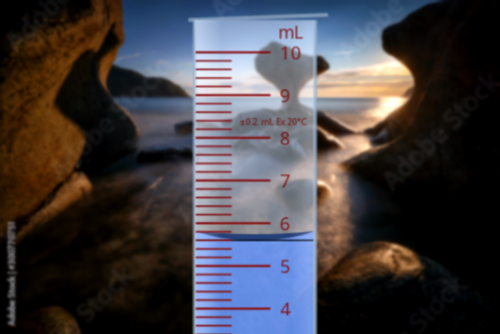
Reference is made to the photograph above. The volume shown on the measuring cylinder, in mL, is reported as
5.6 mL
